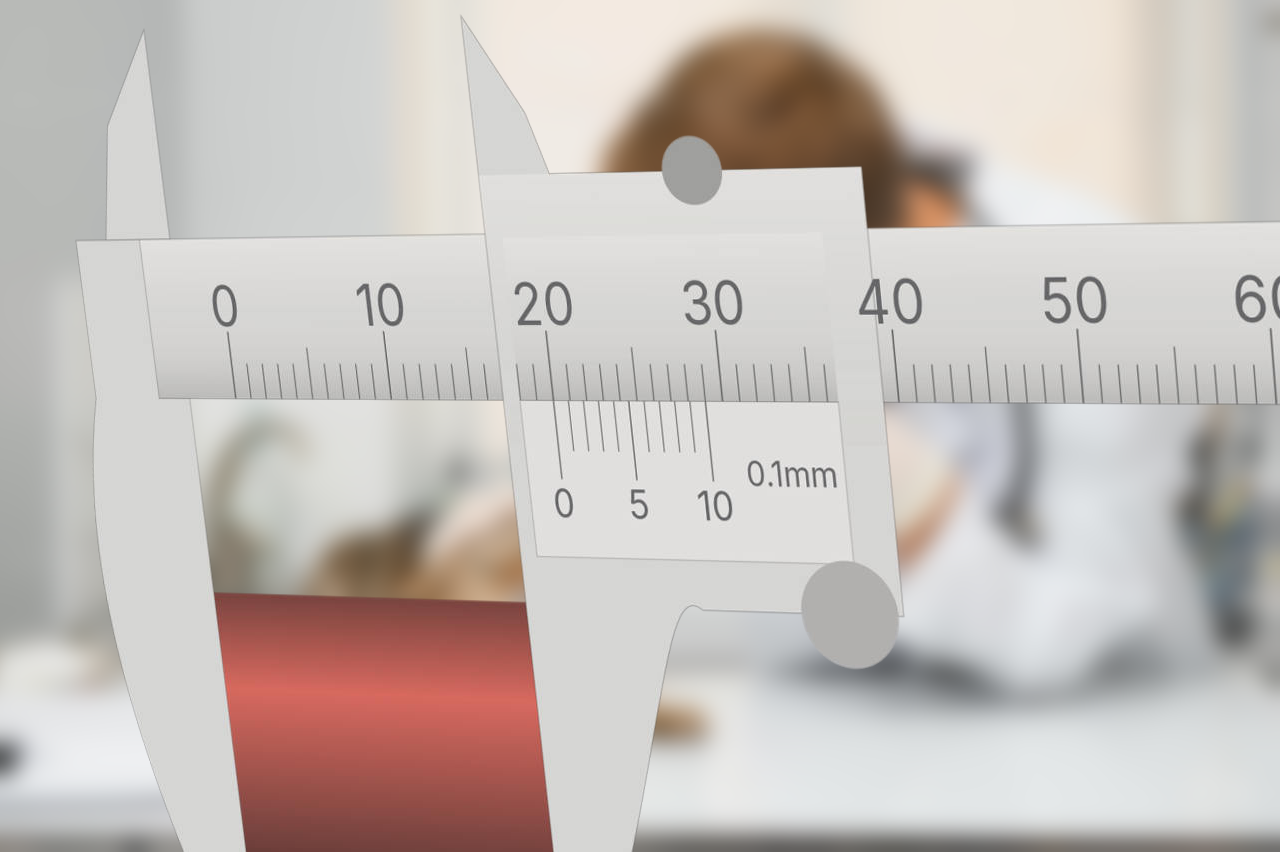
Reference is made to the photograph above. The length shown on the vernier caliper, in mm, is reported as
20.0 mm
